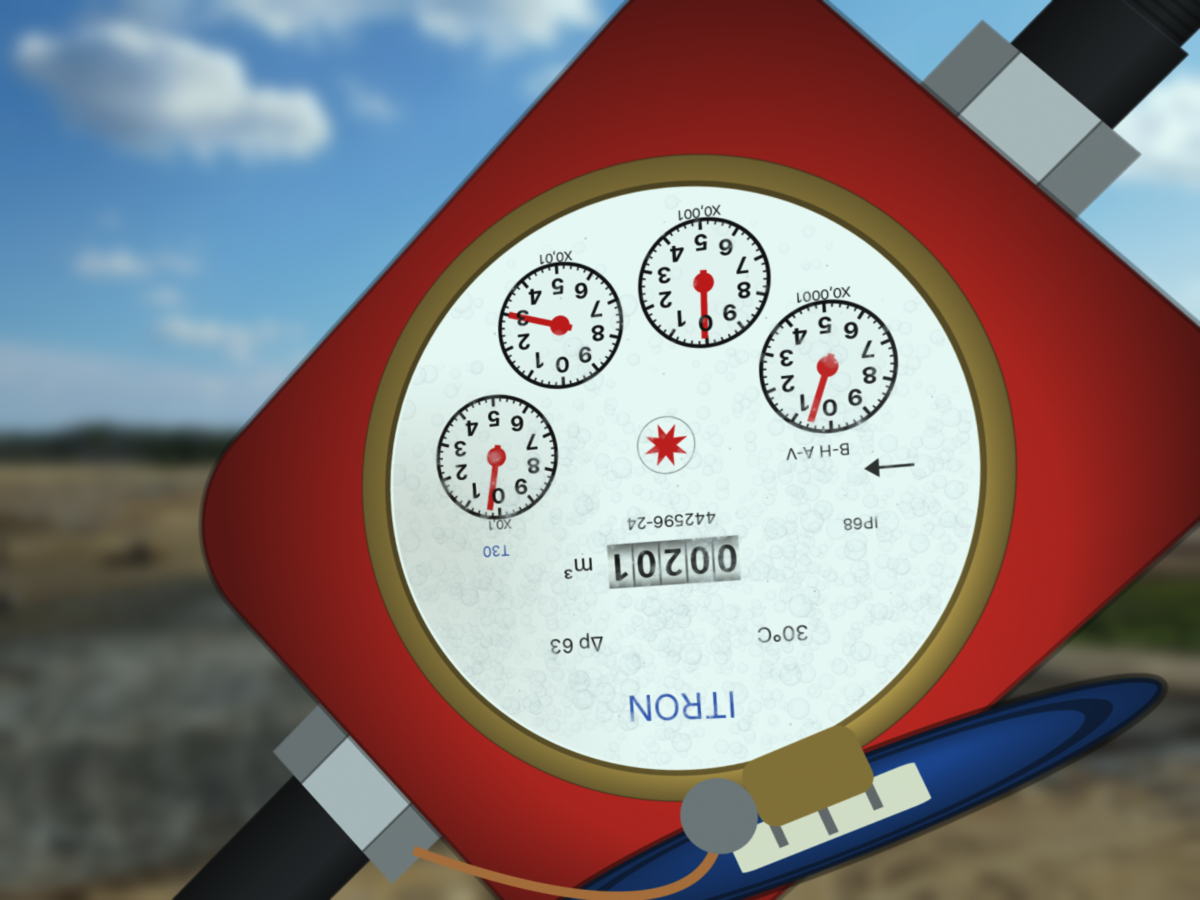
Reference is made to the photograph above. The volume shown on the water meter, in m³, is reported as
201.0300 m³
